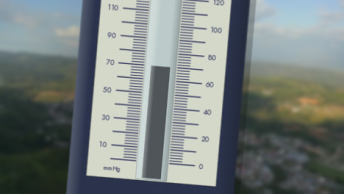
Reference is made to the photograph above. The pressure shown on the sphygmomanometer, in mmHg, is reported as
70 mmHg
